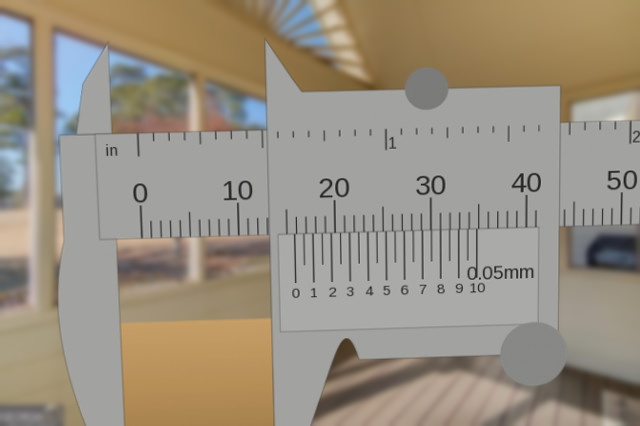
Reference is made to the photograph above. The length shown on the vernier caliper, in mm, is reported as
15.8 mm
